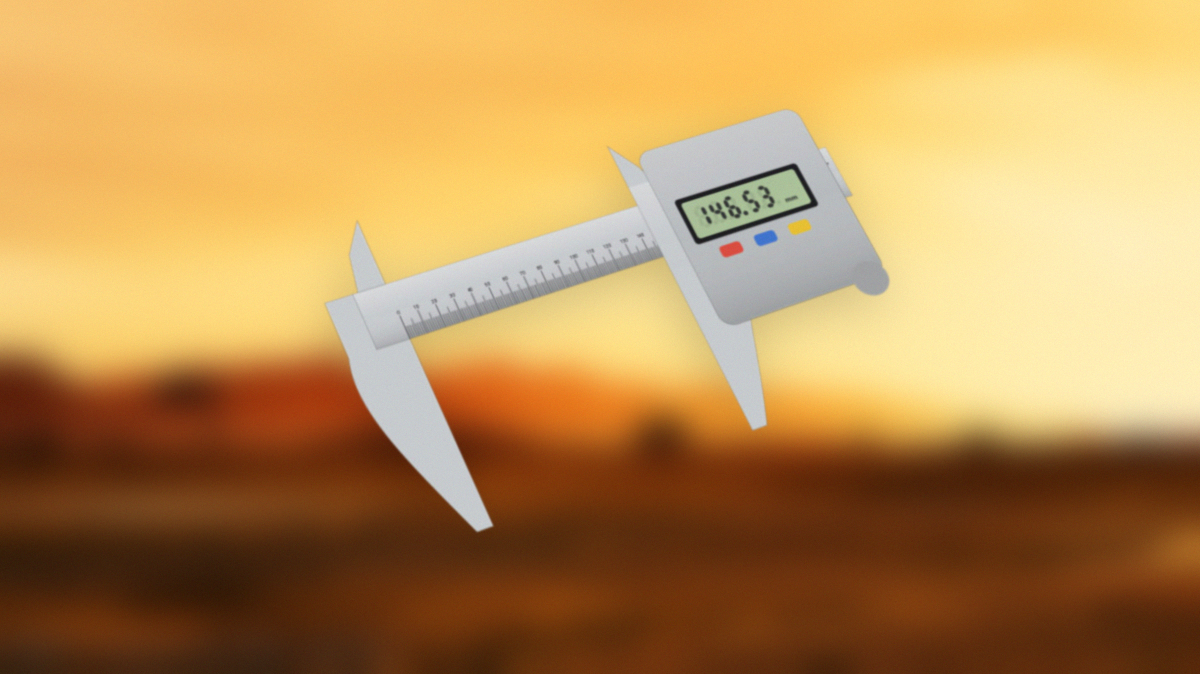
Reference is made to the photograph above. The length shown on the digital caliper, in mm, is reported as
146.53 mm
